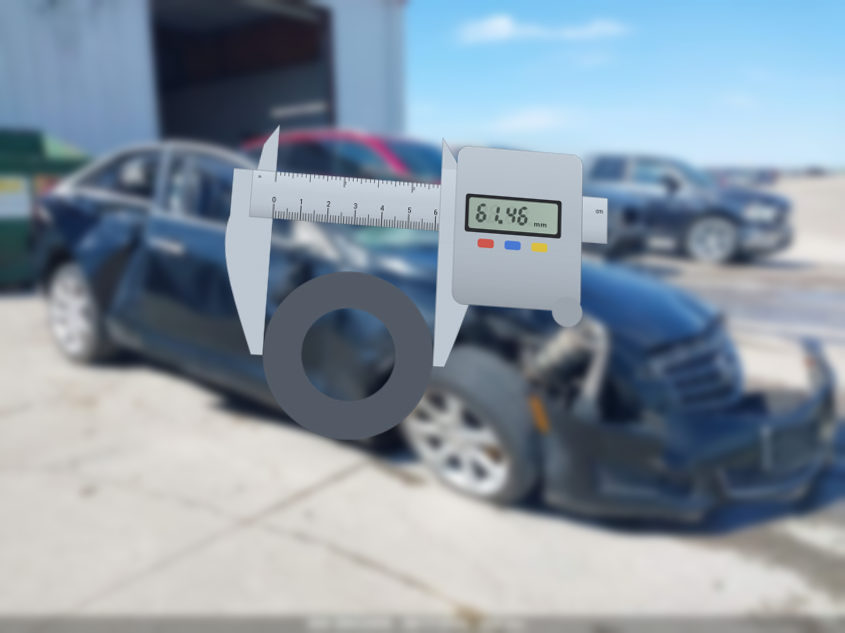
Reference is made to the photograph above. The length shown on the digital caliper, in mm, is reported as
61.46 mm
